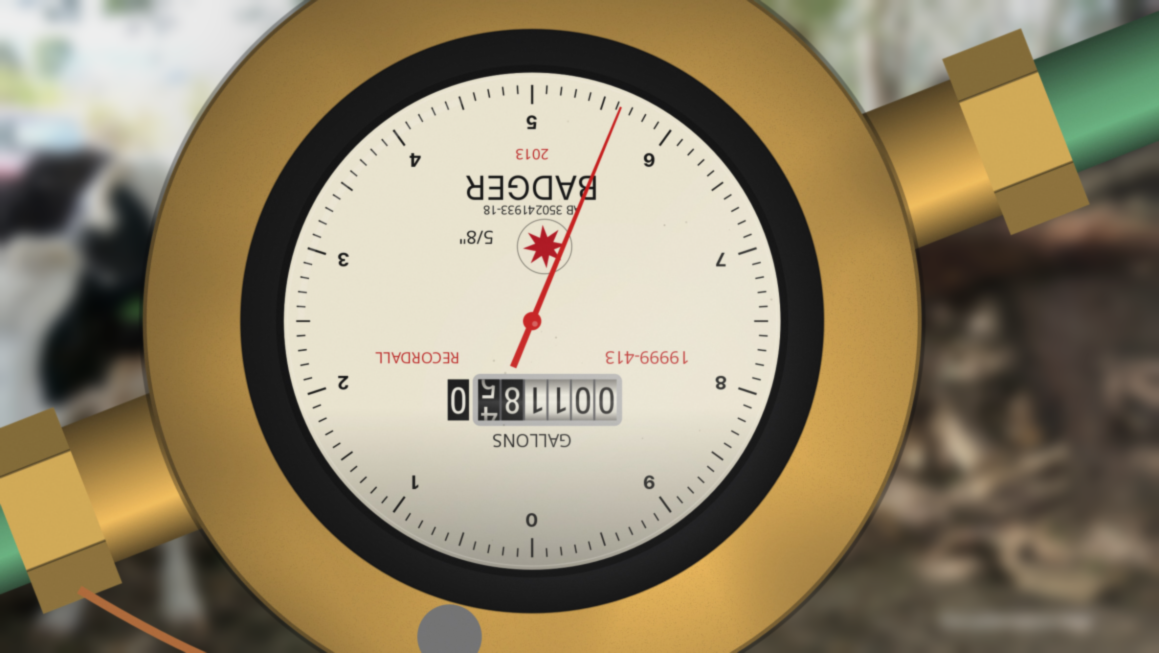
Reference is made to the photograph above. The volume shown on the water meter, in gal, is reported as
11845.6 gal
